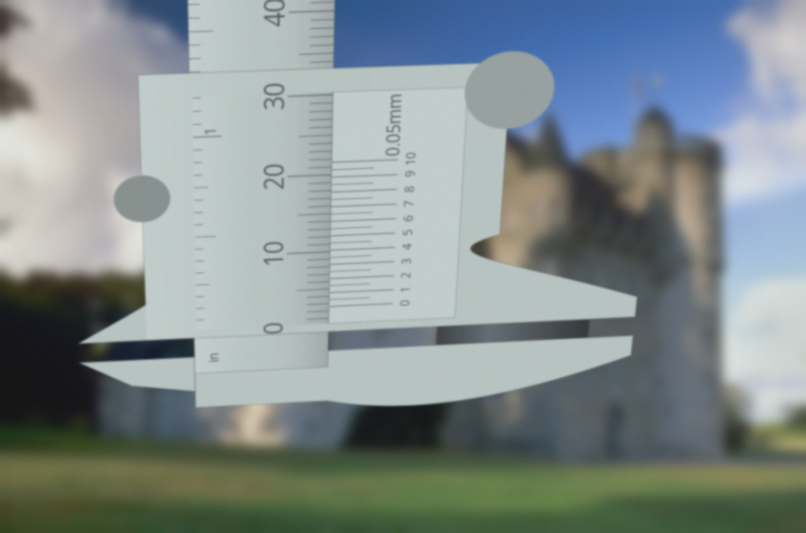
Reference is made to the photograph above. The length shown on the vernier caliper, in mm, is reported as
2.6 mm
